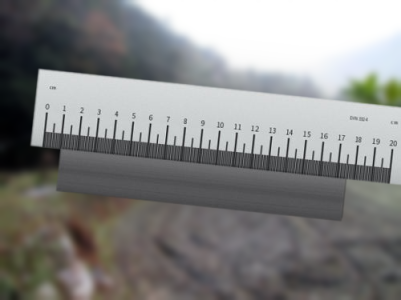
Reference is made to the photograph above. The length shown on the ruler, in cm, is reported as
16.5 cm
